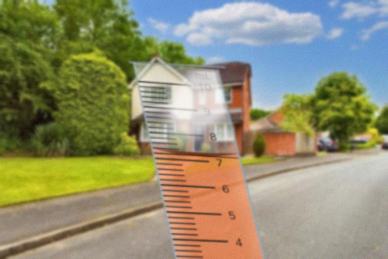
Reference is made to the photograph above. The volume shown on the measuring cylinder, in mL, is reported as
7.2 mL
